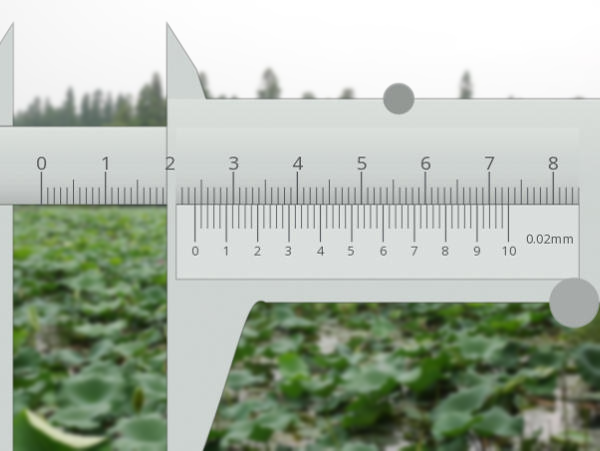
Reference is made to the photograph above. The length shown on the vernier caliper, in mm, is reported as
24.0 mm
